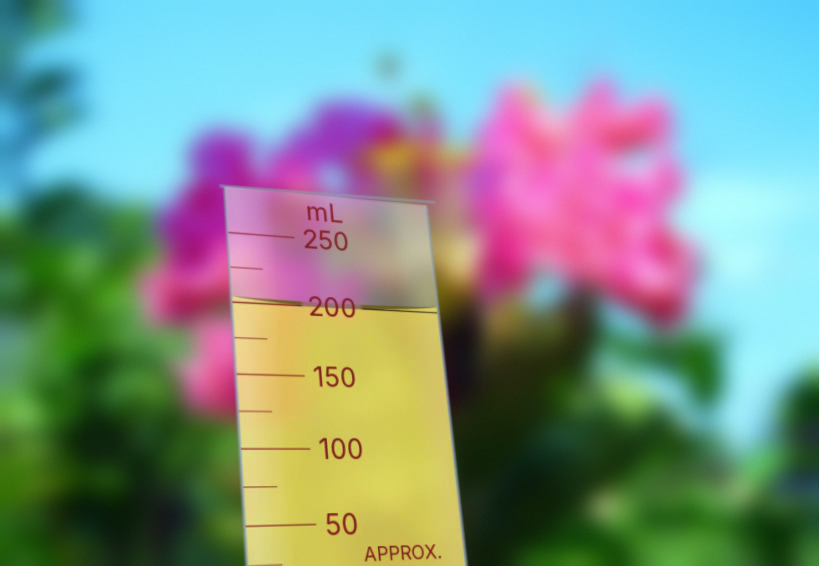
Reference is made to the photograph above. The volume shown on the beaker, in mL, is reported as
200 mL
